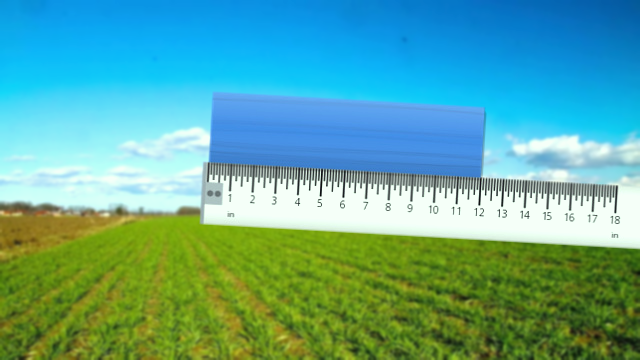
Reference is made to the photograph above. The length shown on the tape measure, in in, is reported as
12 in
